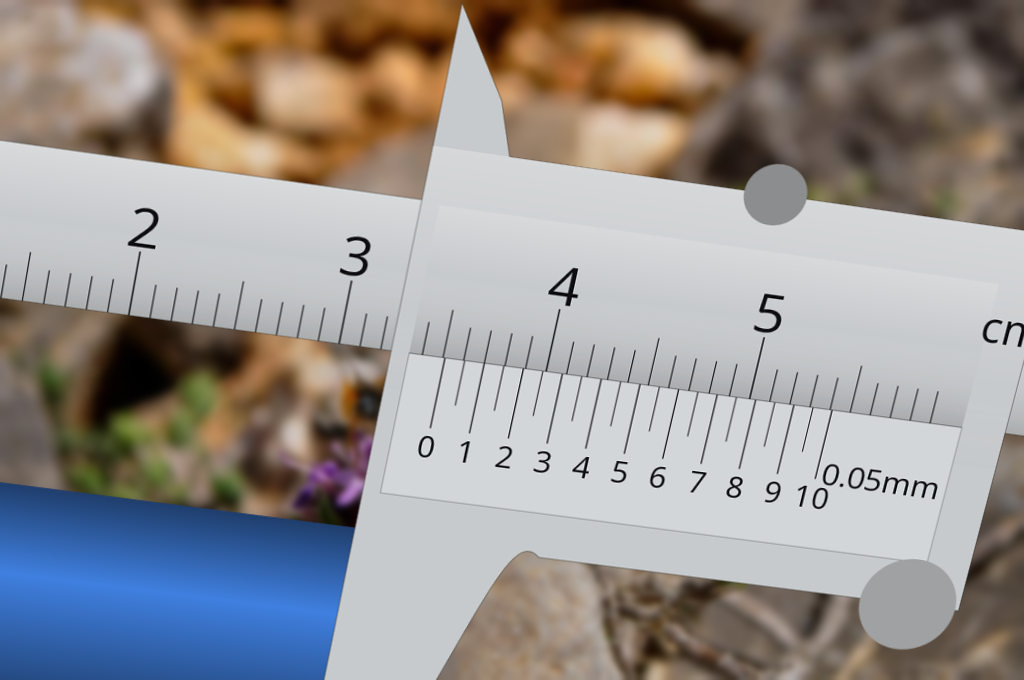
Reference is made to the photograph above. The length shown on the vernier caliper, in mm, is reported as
35.1 mm
